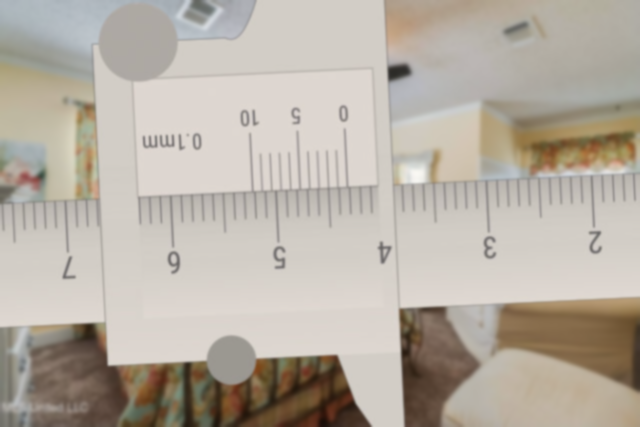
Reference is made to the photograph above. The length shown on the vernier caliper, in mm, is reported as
43.2 mm
